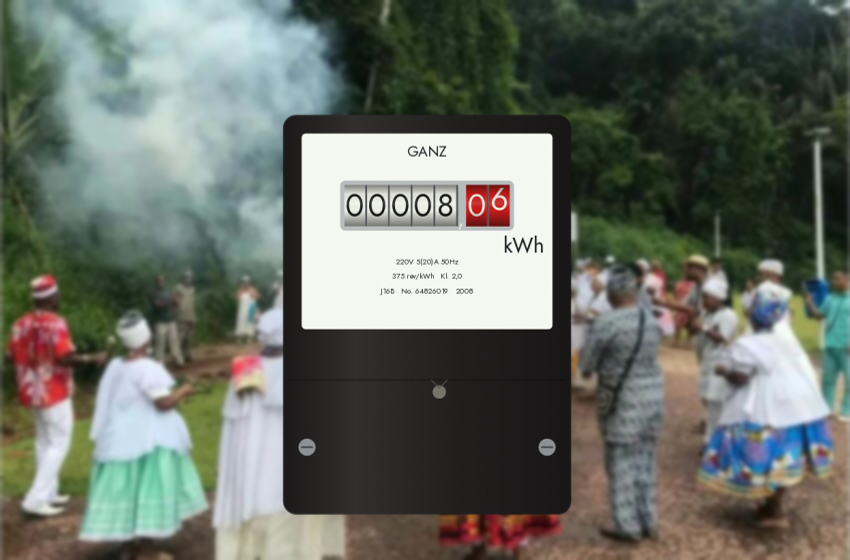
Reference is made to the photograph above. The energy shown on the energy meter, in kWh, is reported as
8.06 kWh
